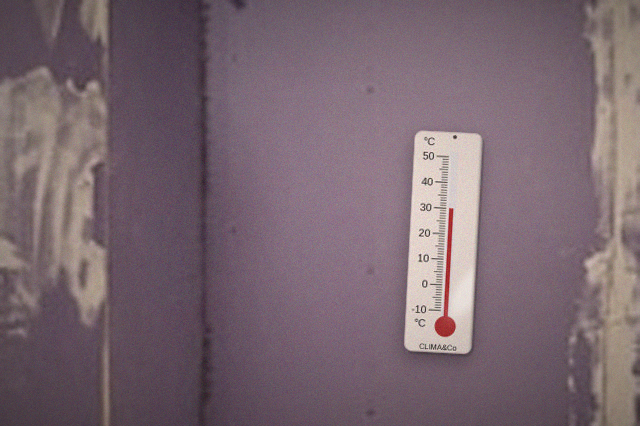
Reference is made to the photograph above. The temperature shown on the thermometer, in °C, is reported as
30 °C
